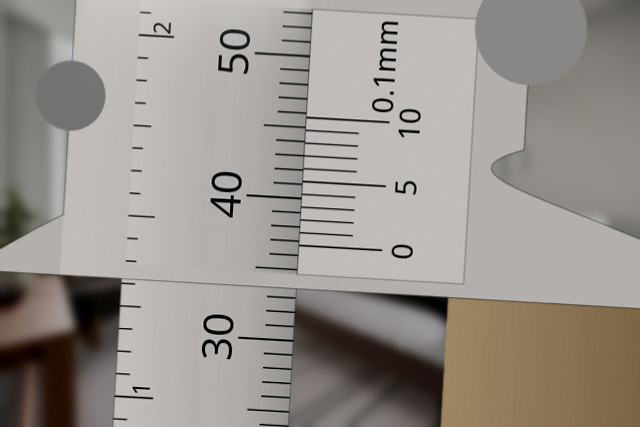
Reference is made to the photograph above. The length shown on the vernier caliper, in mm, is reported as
36.7 mm
